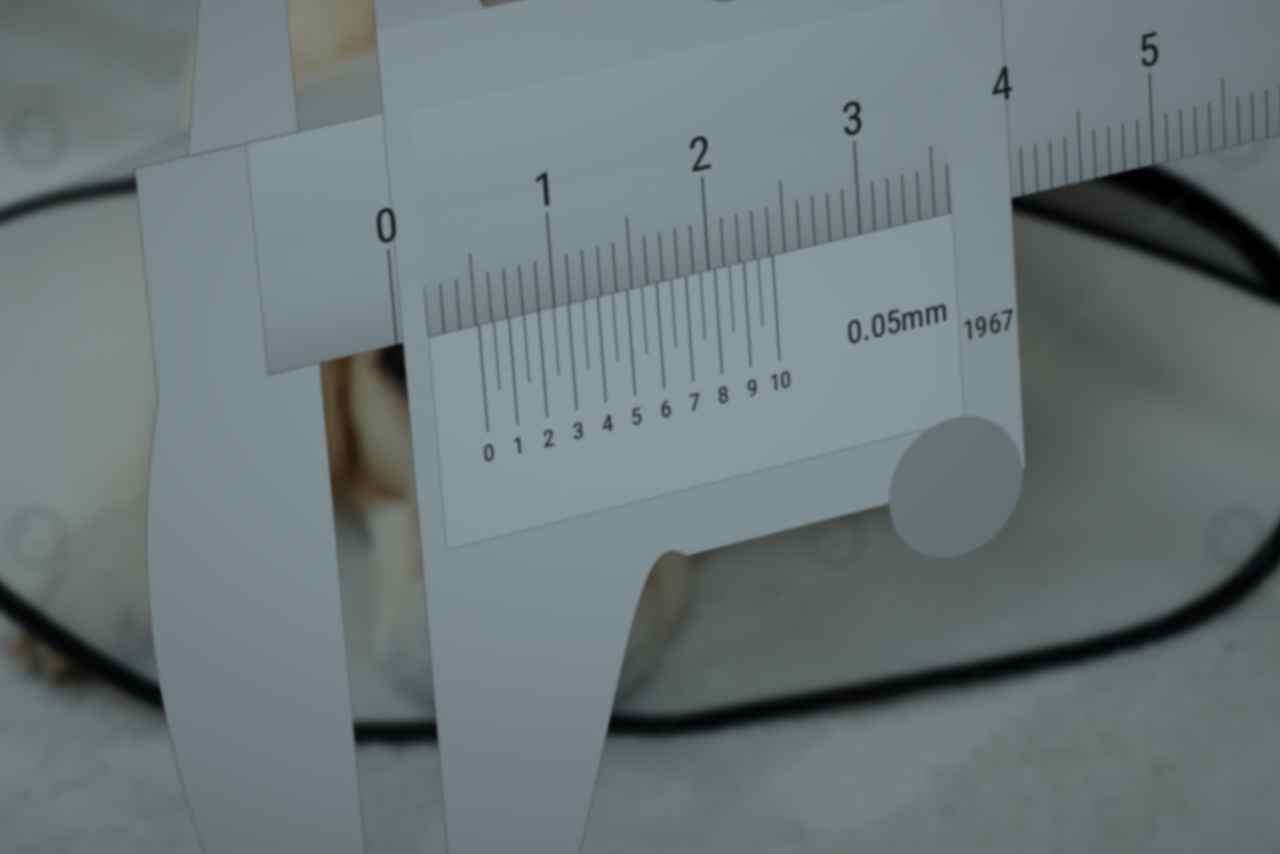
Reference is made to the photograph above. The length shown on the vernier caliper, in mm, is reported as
5.2 mm
